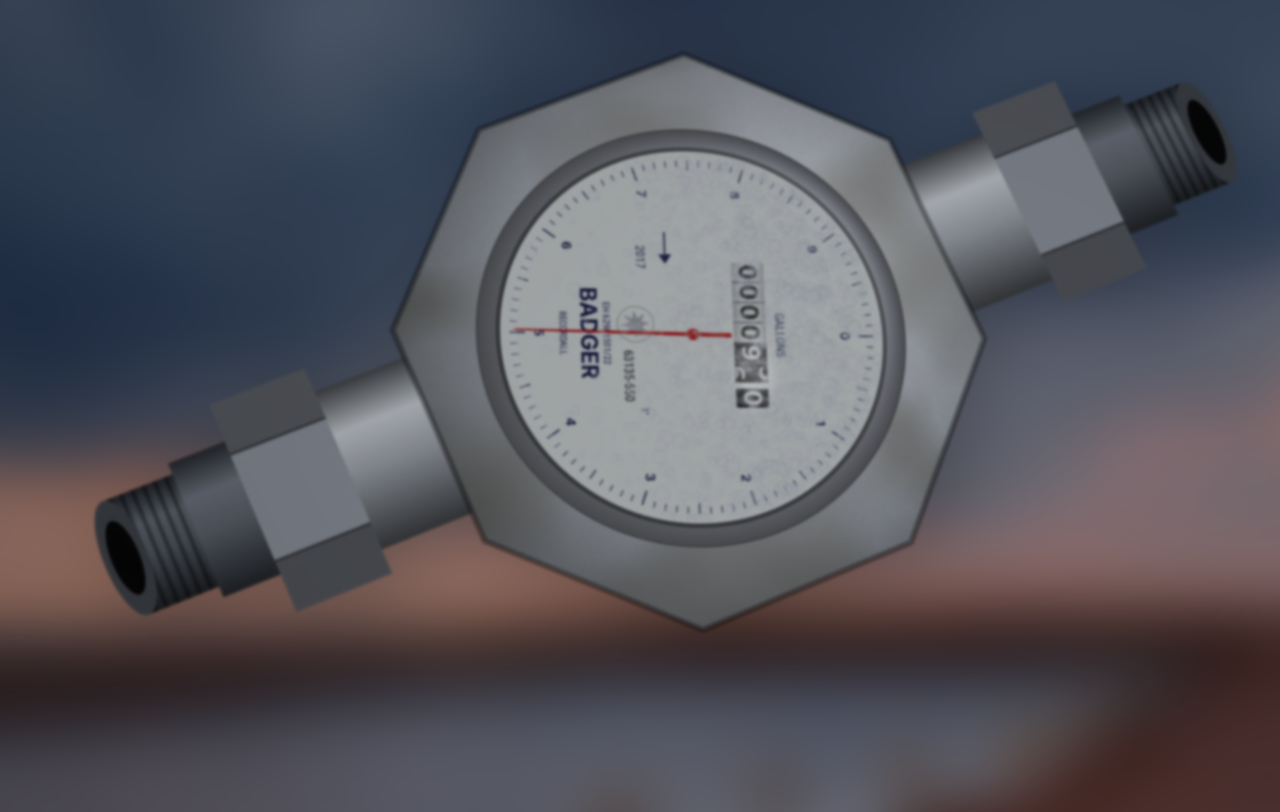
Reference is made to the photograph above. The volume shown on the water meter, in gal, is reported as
955.0 gal
